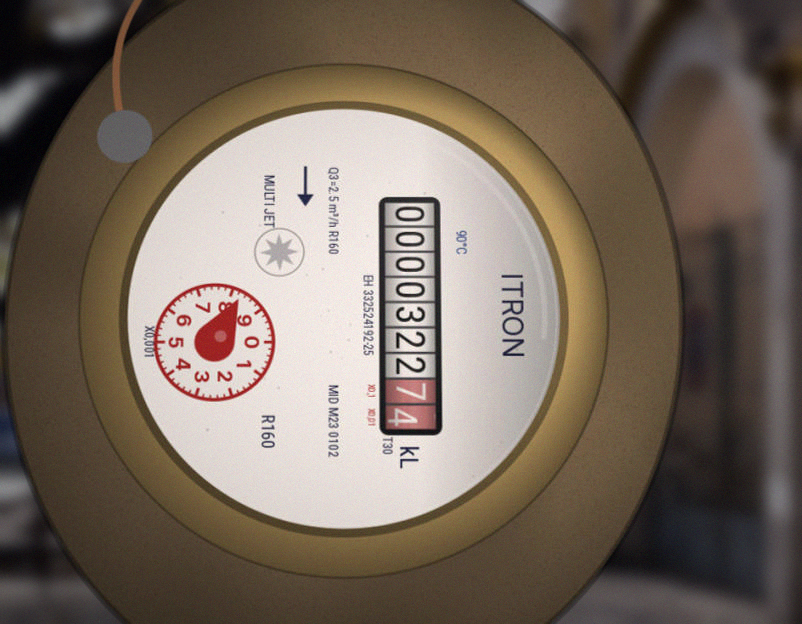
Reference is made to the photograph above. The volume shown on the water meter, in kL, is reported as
322.738 kL
